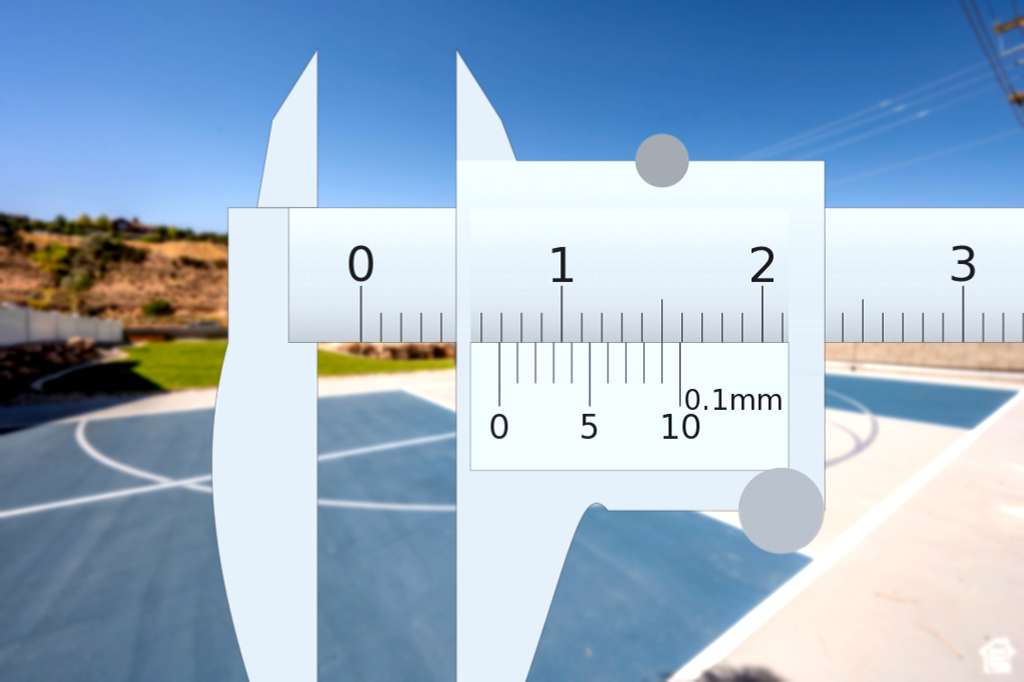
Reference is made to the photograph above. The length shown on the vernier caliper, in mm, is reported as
6.9 mm
